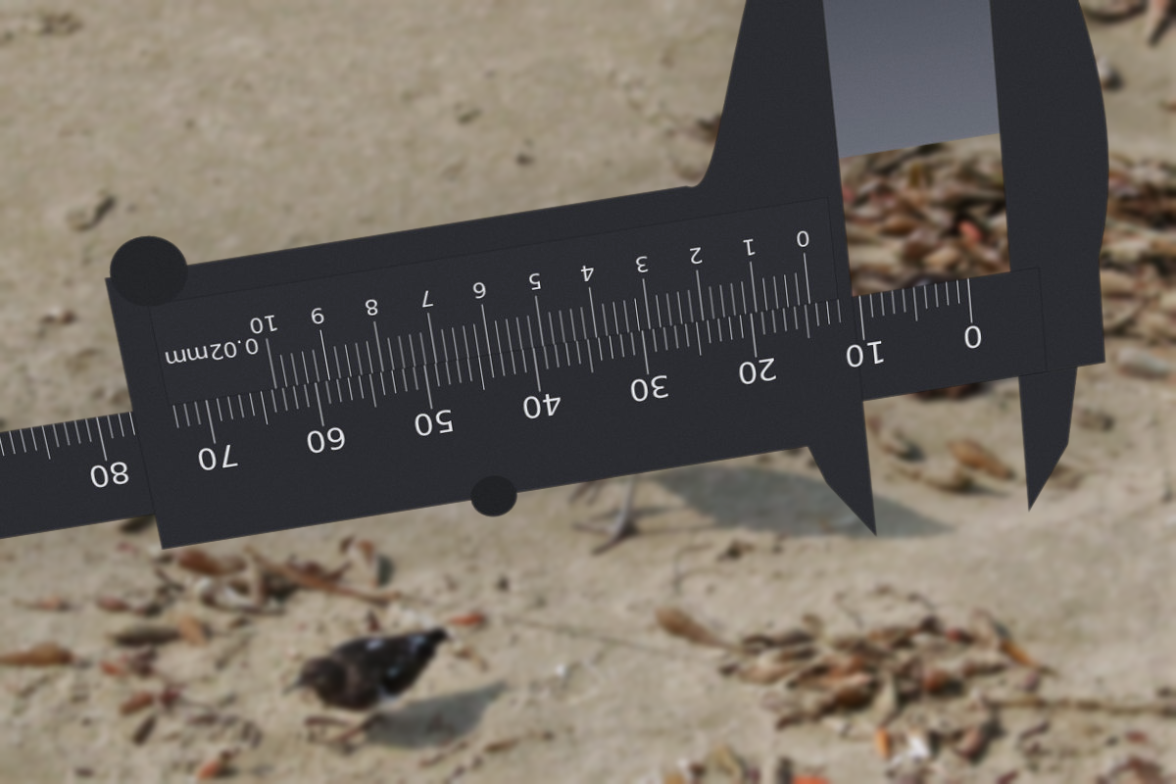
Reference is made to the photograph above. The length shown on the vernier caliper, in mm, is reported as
14.6 mm
